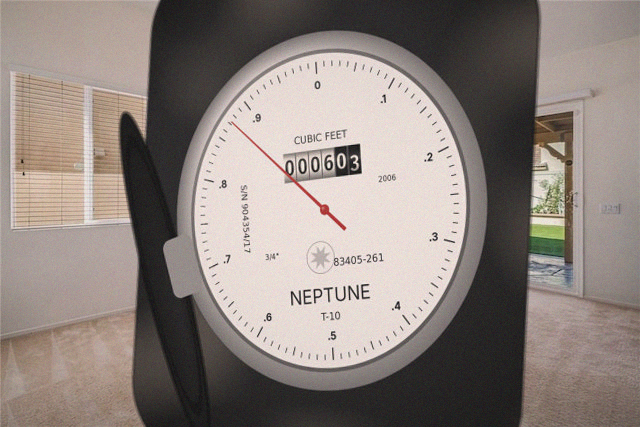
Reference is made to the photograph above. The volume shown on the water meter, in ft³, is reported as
602.87 ft³
